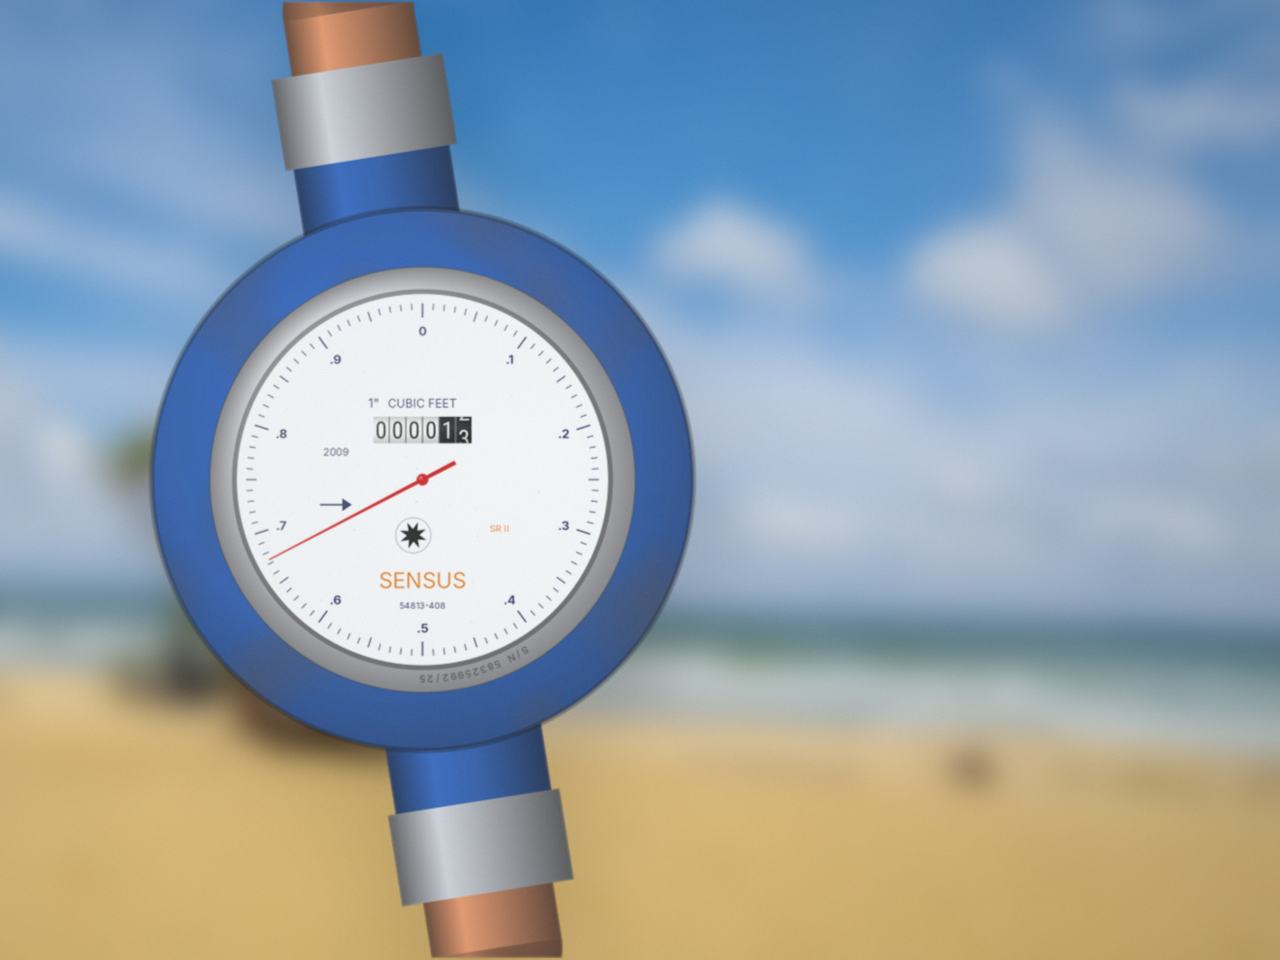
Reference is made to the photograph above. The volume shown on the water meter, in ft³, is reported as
12.67 ft³
